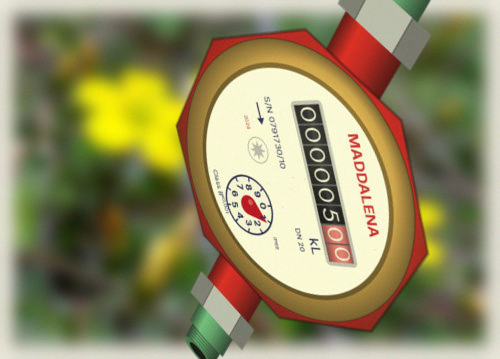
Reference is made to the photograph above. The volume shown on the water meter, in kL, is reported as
5.001 kL
